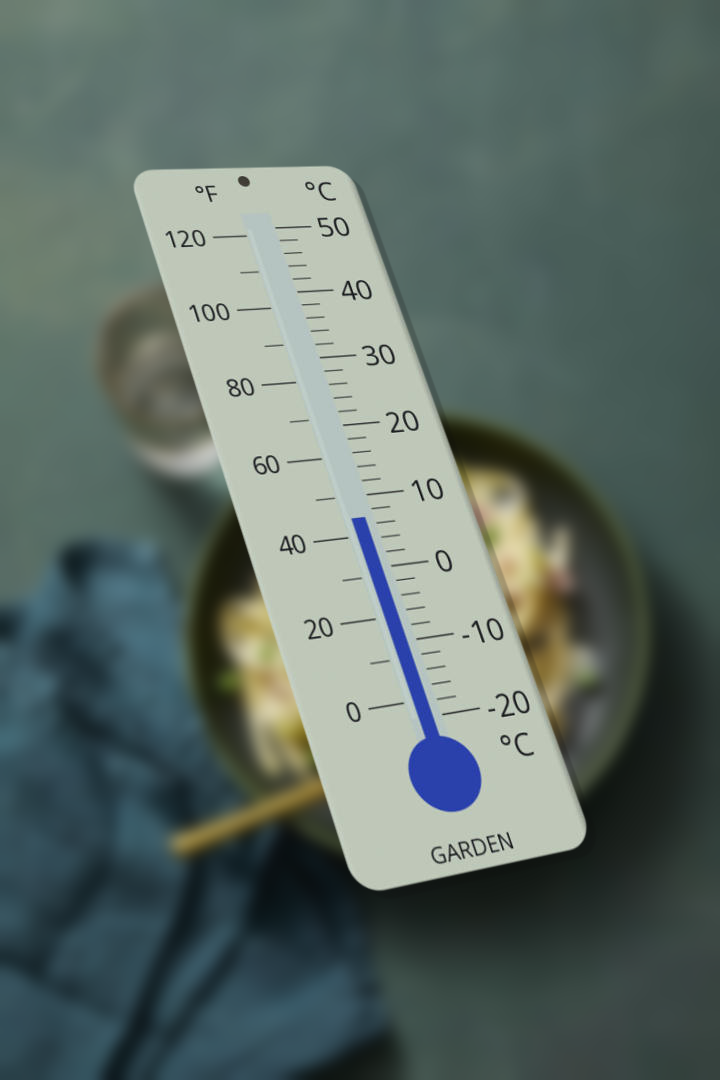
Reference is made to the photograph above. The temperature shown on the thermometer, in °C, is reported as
7 °C
